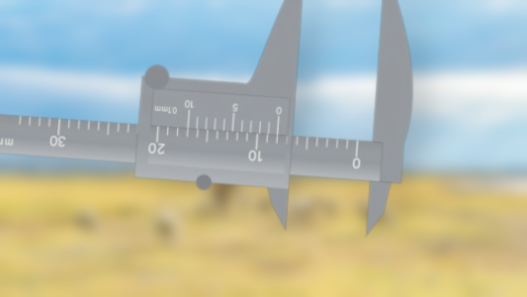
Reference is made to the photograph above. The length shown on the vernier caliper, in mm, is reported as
8.0 mm
